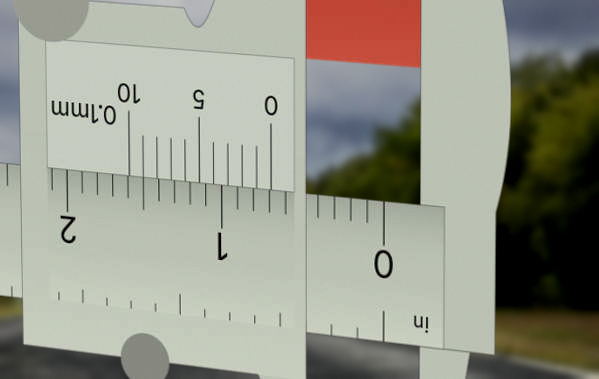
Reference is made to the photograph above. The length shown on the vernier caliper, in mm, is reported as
6.9 mm
